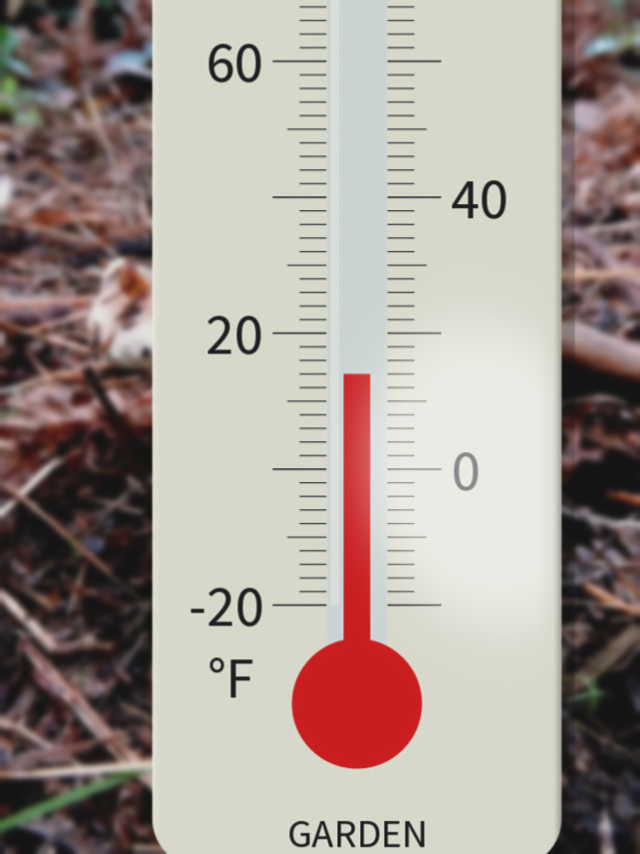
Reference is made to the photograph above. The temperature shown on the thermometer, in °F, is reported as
14 °F
